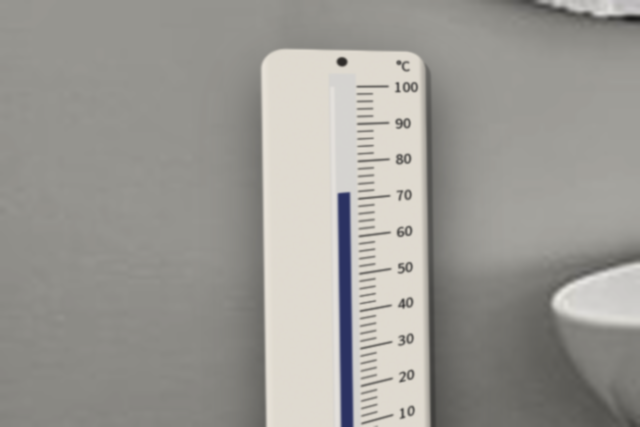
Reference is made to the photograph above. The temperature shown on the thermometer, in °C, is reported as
72 °C
